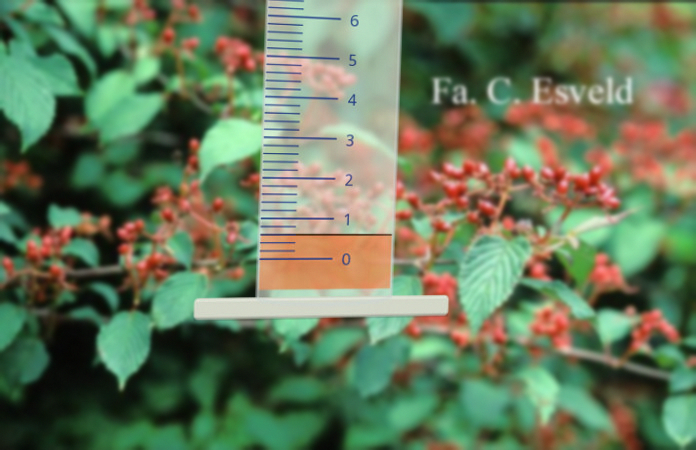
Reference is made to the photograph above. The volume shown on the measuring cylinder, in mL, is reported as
0.6 mL
